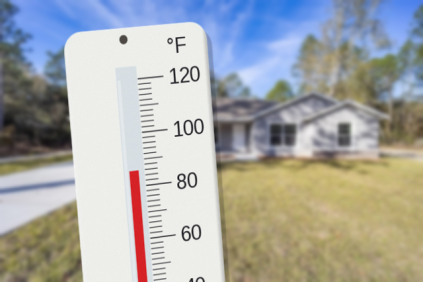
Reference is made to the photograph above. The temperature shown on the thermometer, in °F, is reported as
86 °F
